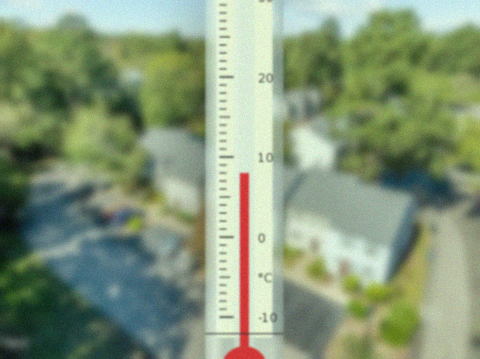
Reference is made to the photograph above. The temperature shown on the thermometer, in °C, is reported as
8 °C
